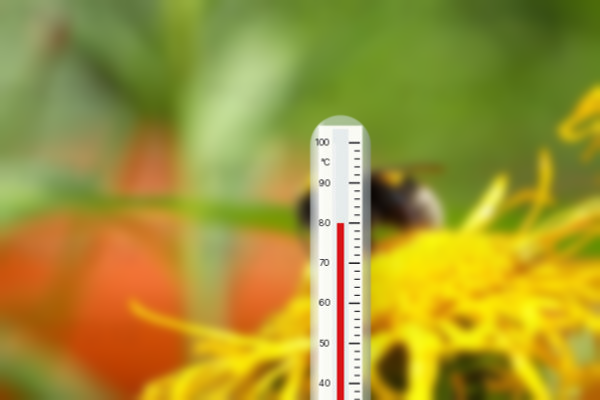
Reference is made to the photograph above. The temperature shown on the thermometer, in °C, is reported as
80 °C
